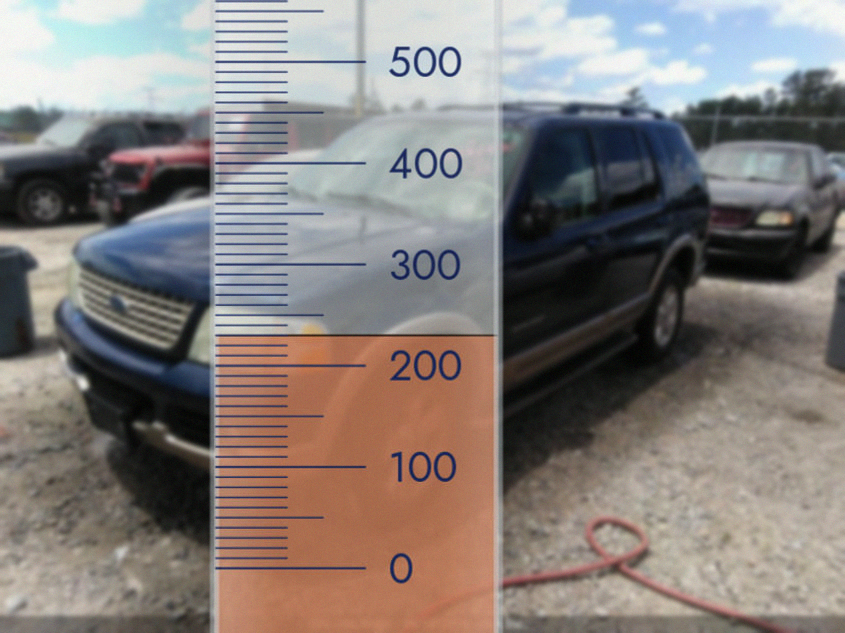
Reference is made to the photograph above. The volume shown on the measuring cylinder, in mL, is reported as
230 mL
